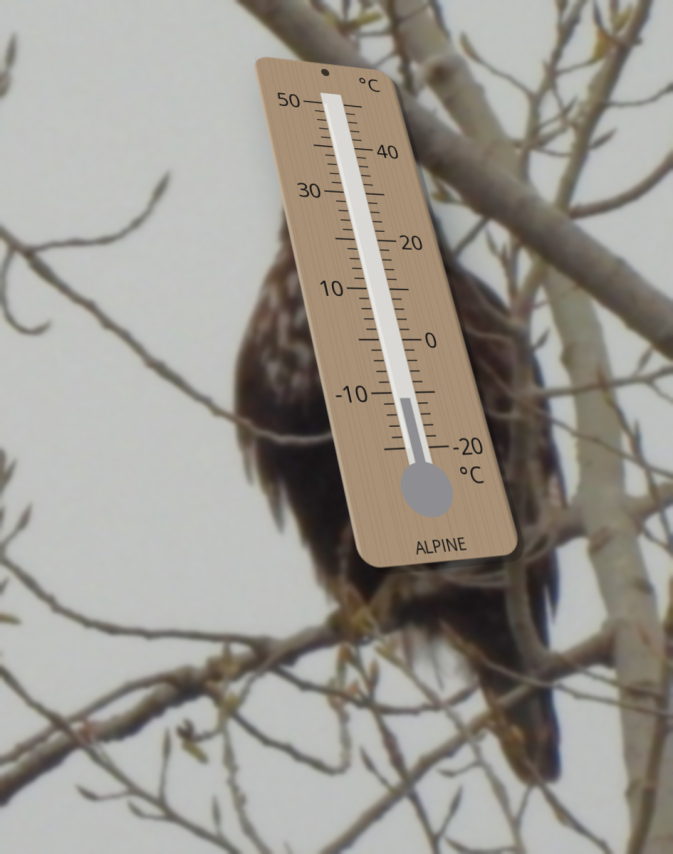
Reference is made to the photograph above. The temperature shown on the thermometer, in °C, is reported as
-11 °C
